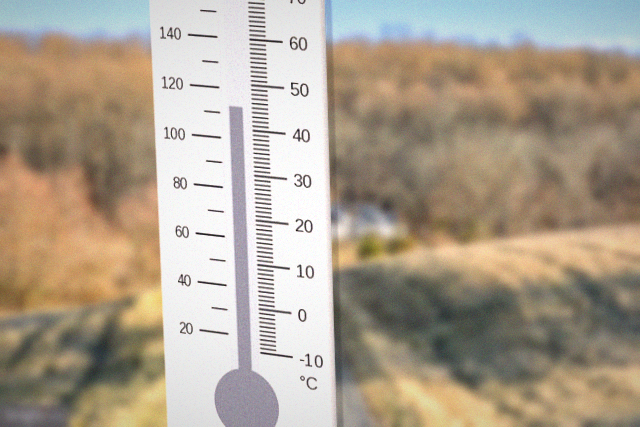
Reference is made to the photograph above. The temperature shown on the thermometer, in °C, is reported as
45 °C
